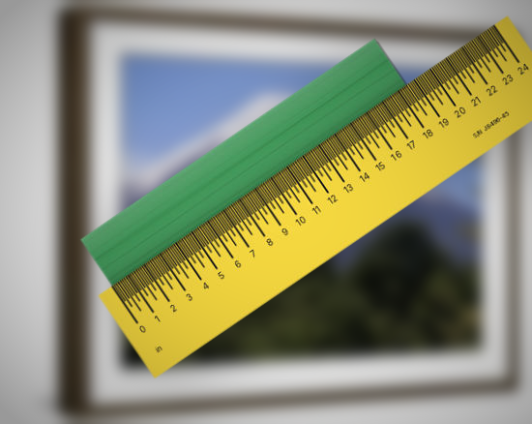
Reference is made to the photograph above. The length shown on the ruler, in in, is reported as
18.5 in
